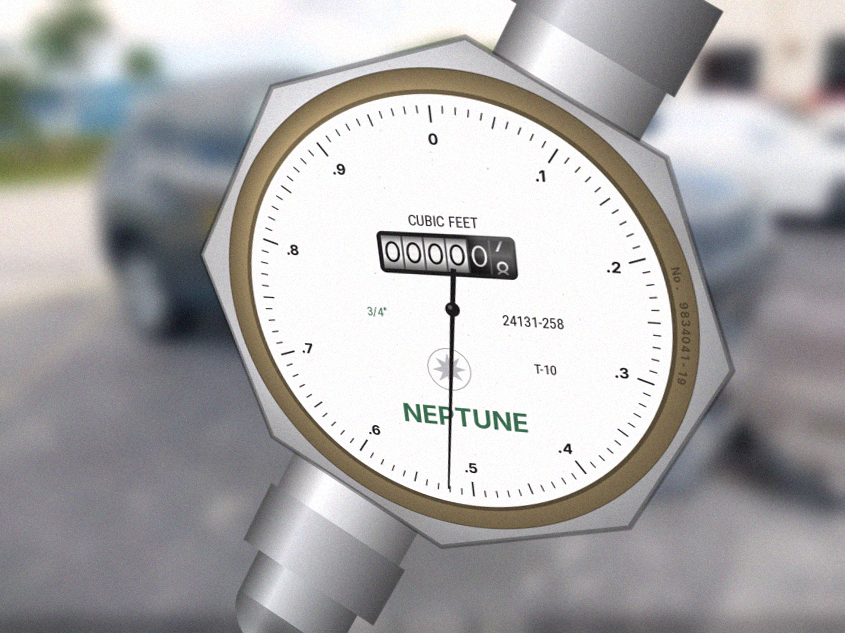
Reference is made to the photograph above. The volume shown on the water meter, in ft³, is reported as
7.52 ft³
